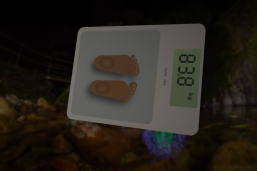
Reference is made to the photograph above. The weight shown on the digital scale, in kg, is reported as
83.8 kg
